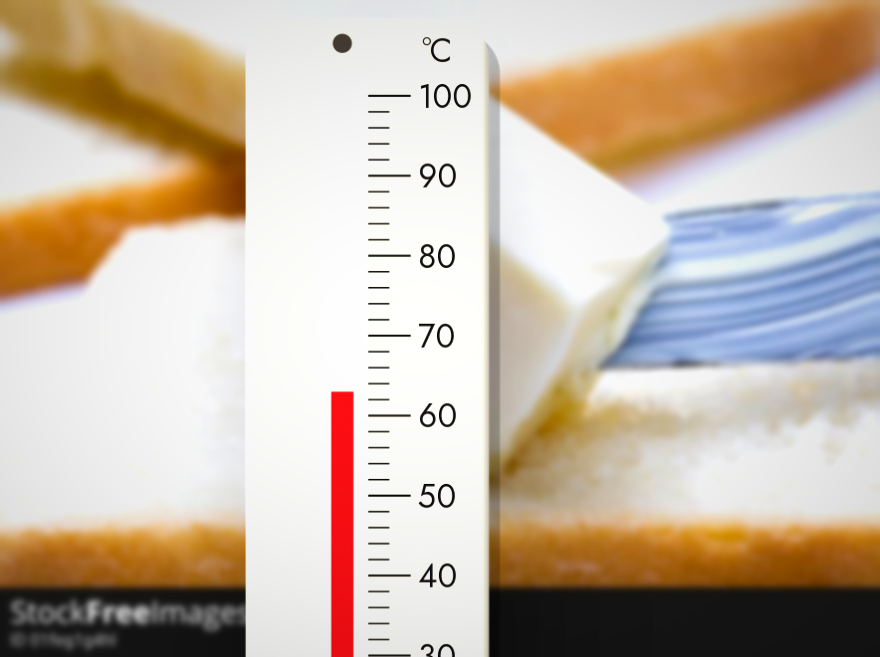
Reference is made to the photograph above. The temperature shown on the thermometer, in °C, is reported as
63 °C
